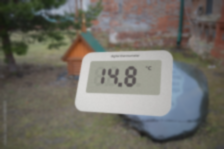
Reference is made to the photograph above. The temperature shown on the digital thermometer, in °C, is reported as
14.8 °C
